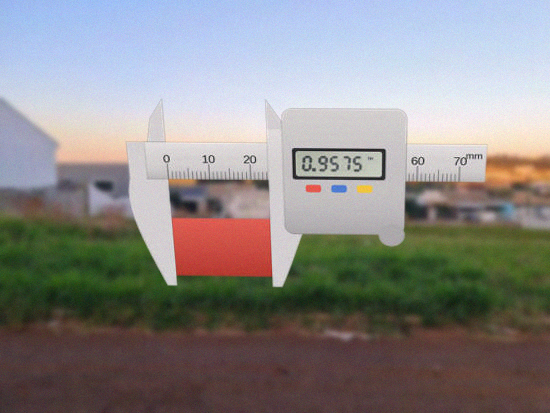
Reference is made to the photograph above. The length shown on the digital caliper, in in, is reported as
0.9575 in
